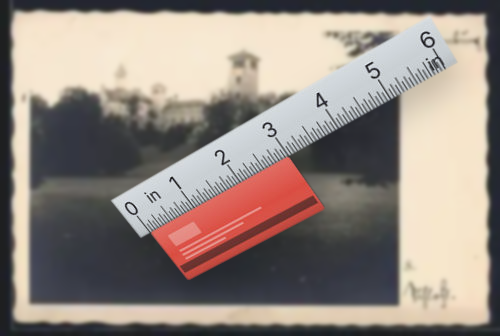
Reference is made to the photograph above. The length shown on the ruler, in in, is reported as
3 in
